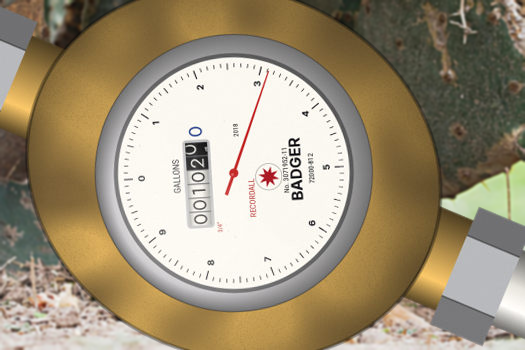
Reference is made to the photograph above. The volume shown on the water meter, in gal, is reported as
10203.1 gal
